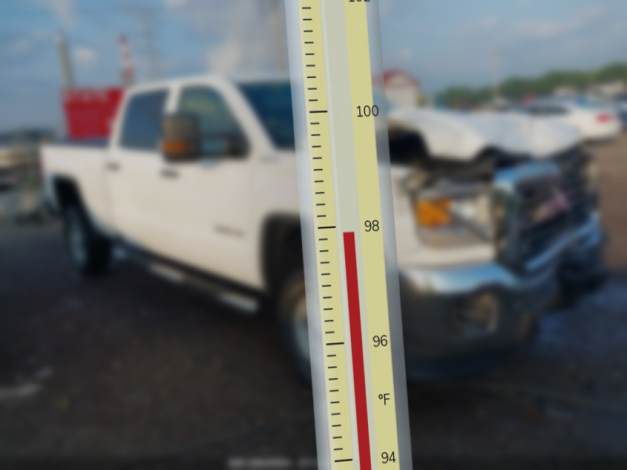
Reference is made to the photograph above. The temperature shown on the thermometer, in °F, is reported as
97.9 °F
